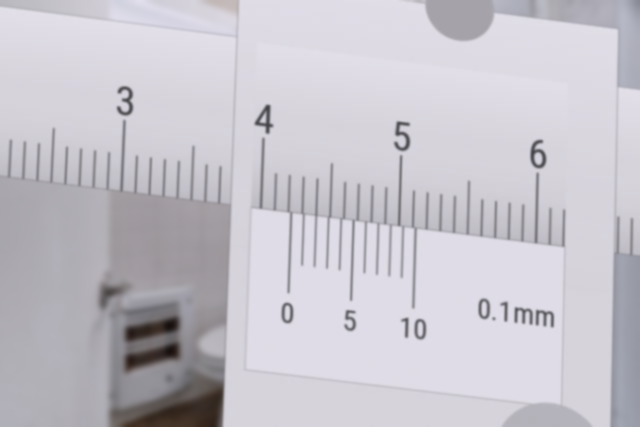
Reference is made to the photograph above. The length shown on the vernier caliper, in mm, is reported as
42.2 mm
